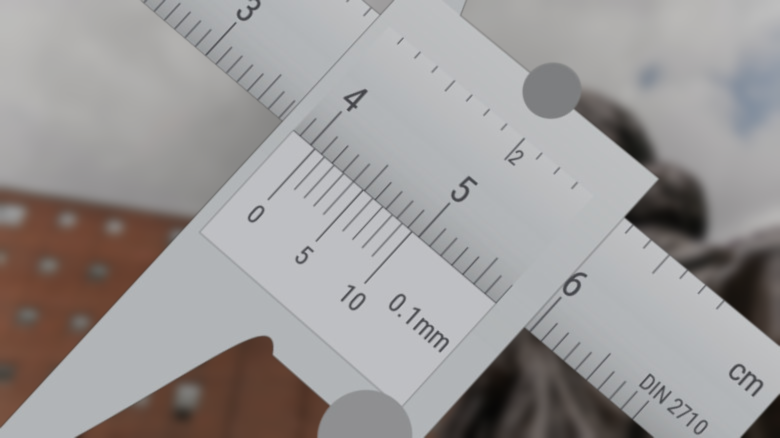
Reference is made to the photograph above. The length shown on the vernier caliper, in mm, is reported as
40.4 mm
